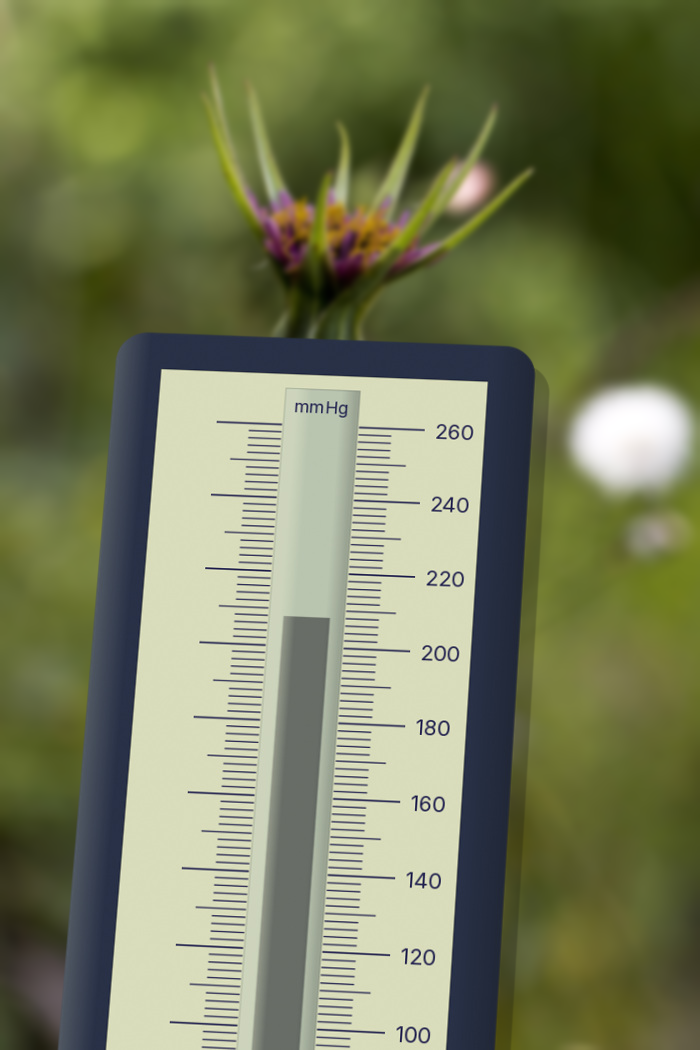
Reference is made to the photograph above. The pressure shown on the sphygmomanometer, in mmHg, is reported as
208 mmHg
